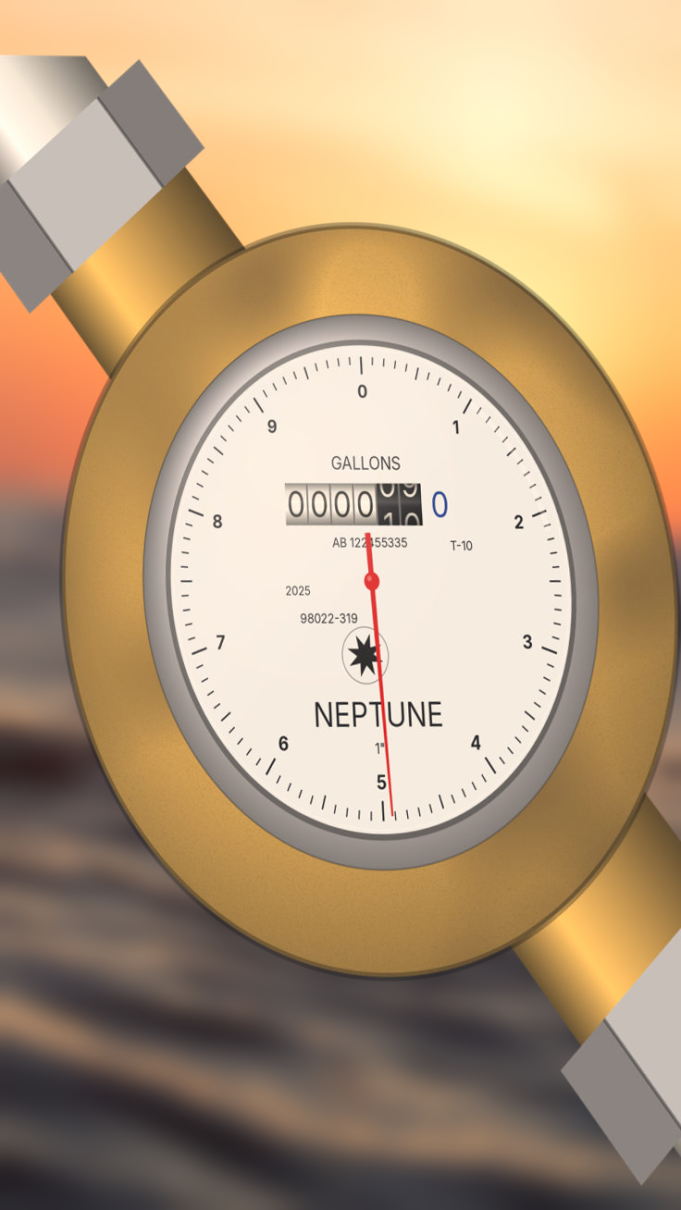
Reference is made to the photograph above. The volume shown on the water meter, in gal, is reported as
94.9 gal
